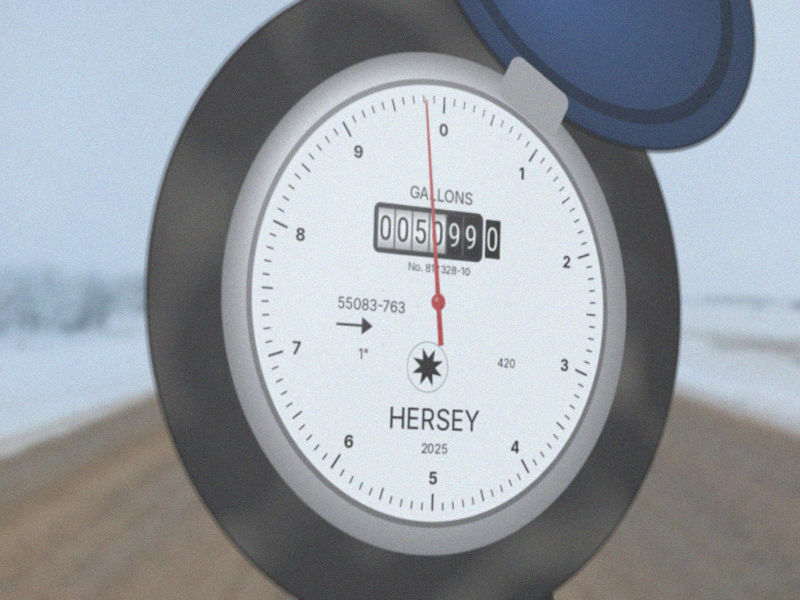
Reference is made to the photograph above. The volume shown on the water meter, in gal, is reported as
50989.8 gal
